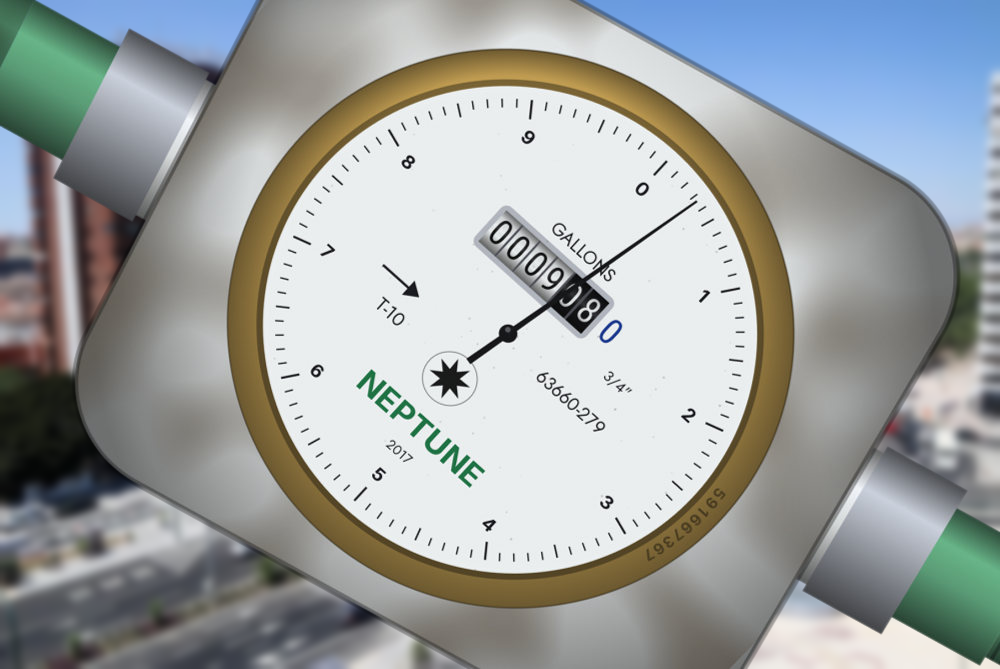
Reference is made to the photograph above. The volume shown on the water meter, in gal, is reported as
9080.3 gal
